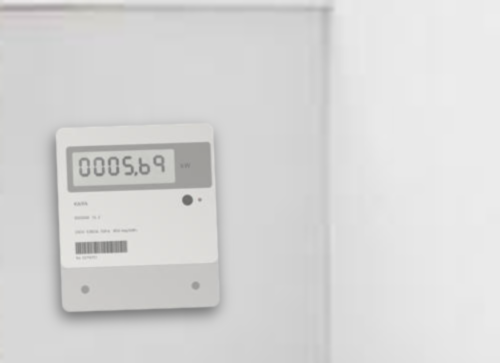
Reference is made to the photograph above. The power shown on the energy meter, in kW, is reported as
5.69 kW
